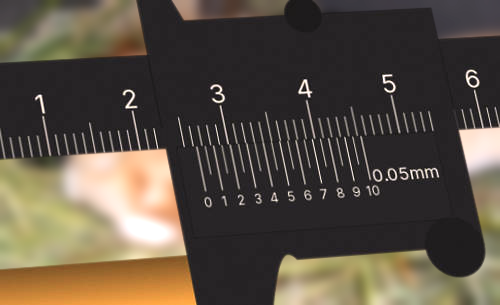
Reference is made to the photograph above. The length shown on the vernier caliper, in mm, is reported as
26.4 mm
